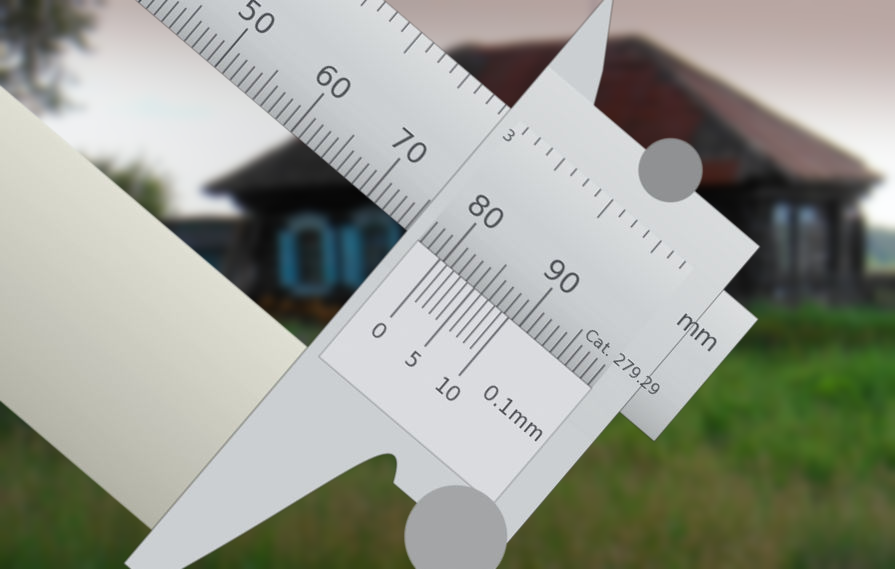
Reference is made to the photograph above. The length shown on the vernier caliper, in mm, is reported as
79.6 mm
